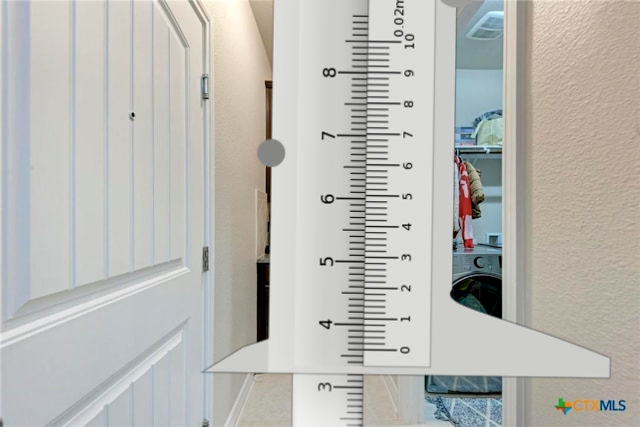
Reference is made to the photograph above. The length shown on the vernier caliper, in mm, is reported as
36.0 mm
